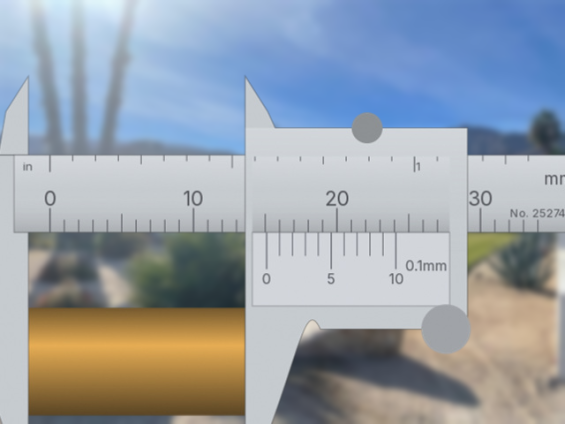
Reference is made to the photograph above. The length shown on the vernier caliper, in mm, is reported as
15.1 mm
